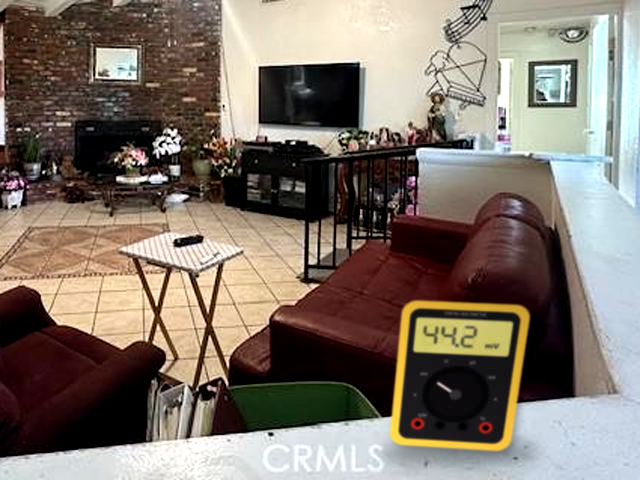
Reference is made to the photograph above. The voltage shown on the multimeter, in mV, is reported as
44.2 mV
